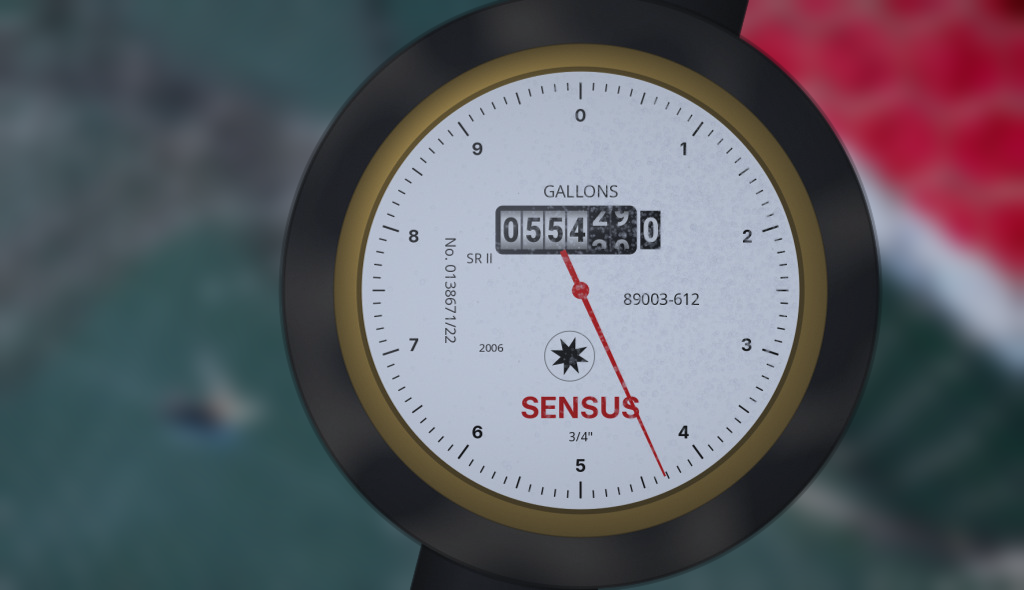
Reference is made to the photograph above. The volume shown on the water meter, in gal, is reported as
554294.3 gal
